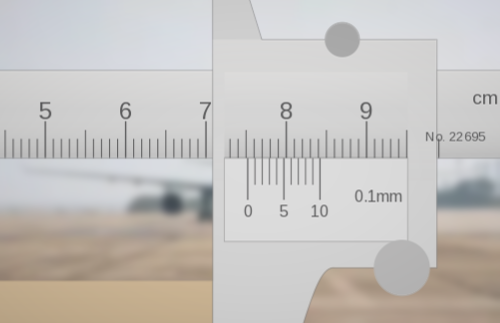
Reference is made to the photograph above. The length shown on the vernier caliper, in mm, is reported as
75.2 mm
